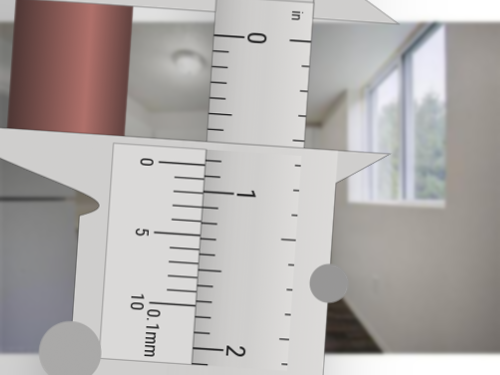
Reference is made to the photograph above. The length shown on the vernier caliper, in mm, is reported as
8.3 mm
